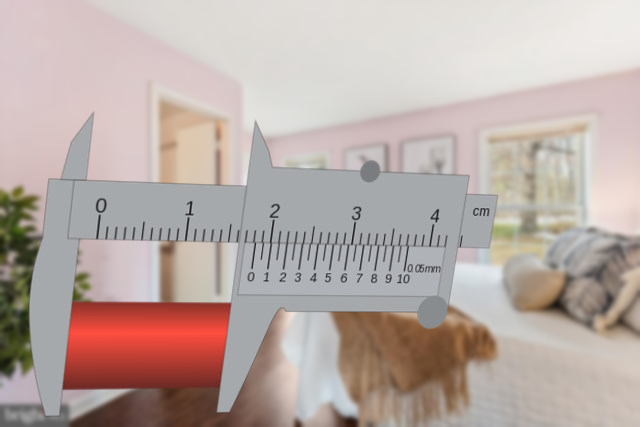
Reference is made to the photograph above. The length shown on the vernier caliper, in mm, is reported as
18.2 mm
